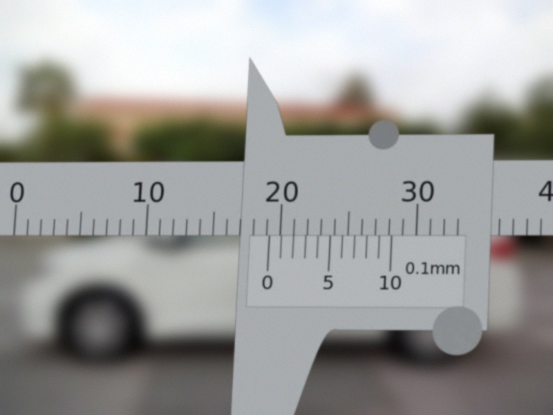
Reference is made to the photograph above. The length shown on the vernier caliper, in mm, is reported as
19.2 mm
